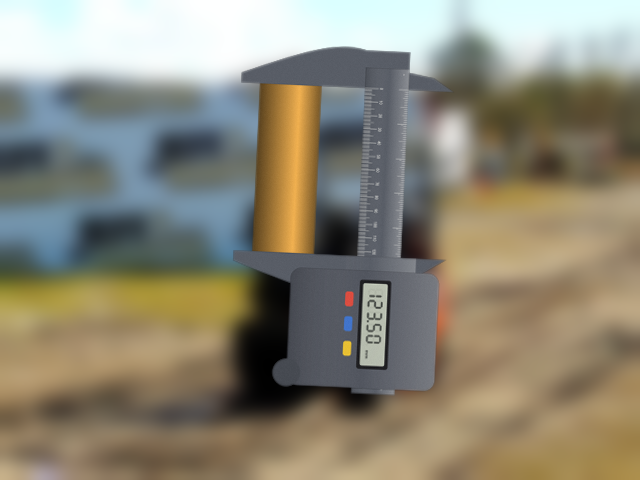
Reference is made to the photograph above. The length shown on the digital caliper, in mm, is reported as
123.50 mm
